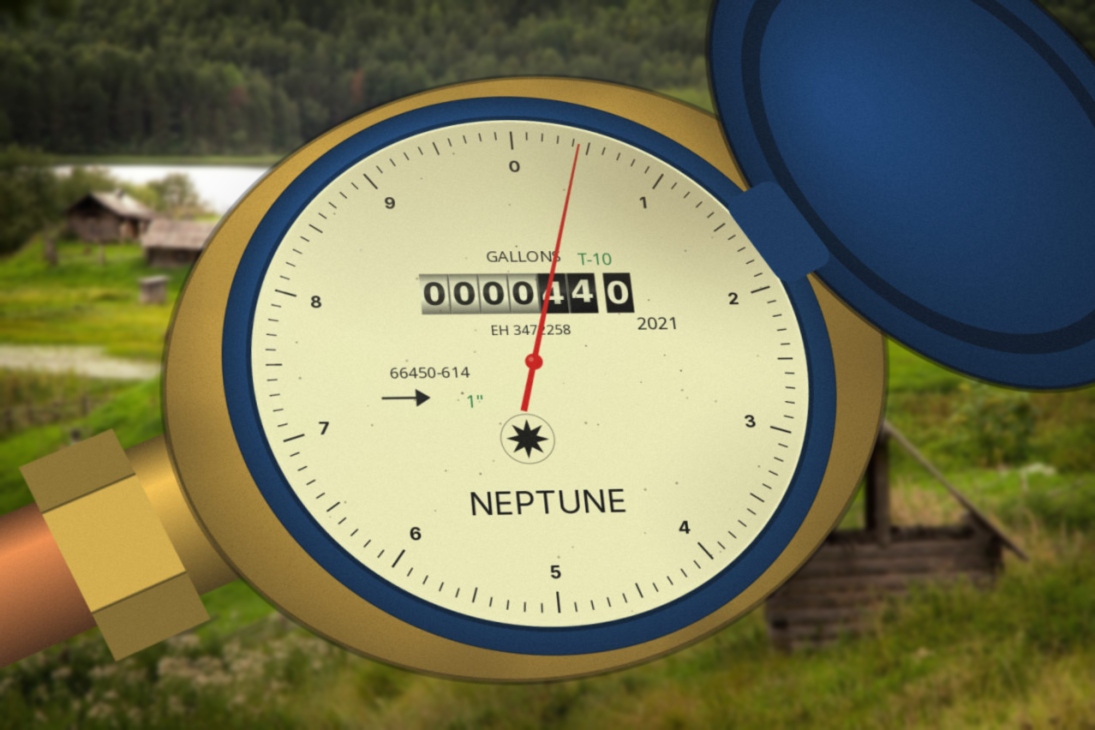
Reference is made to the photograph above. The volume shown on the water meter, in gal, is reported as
440.4 gal
